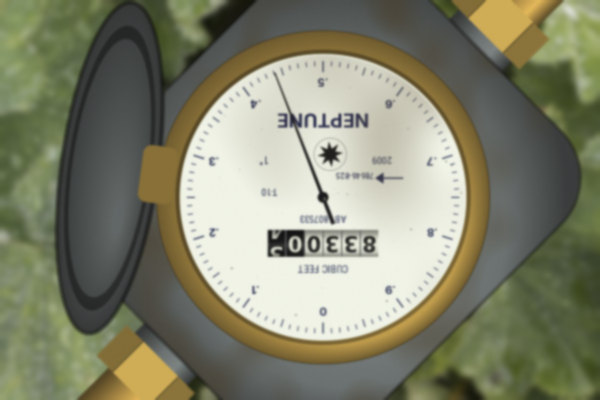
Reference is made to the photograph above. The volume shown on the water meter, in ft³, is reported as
833003.44 ft³
